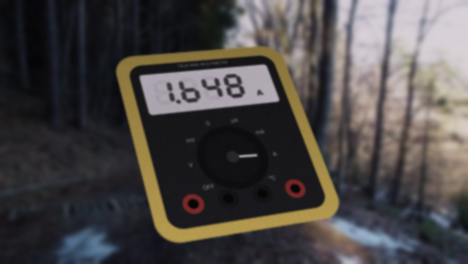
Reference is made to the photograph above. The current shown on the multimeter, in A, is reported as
1.648 A
